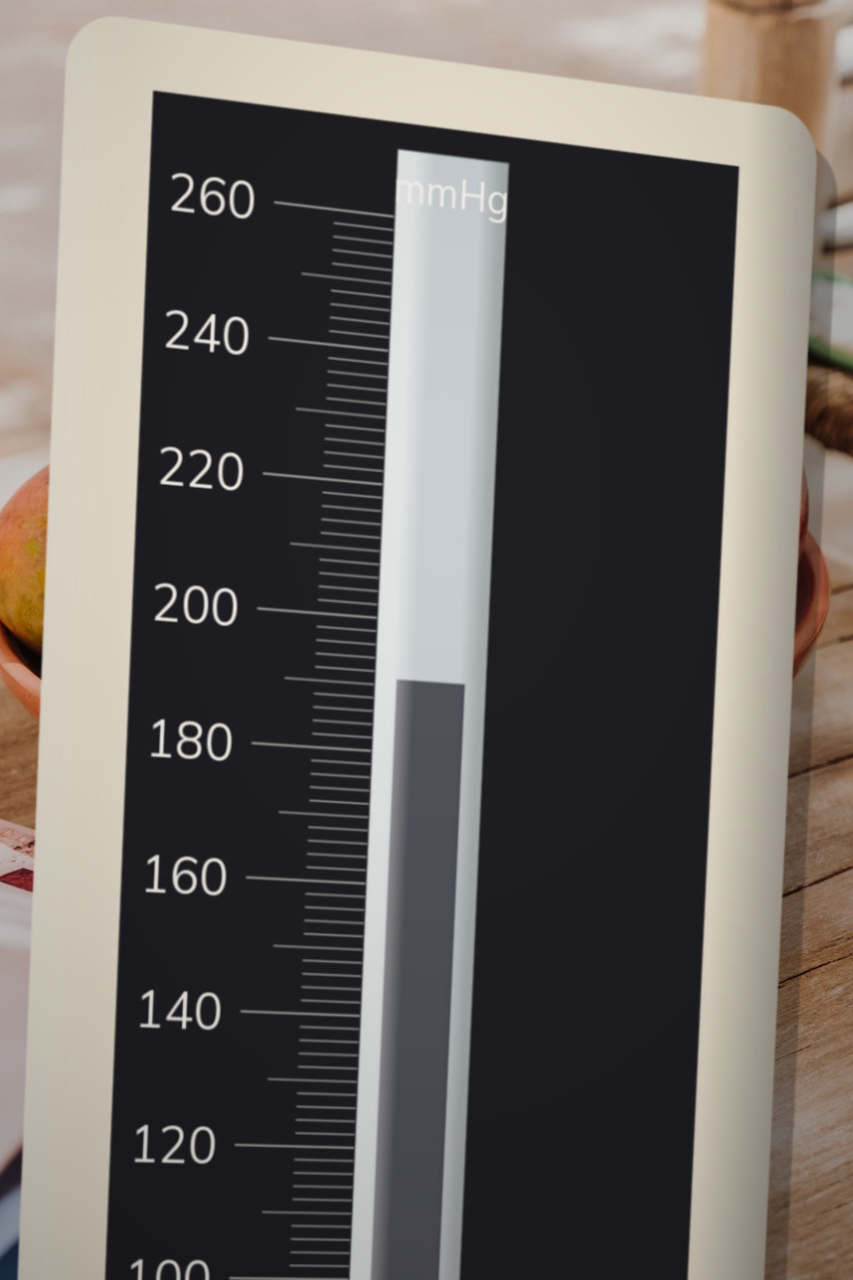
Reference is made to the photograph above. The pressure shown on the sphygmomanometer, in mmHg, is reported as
191 mmHg
